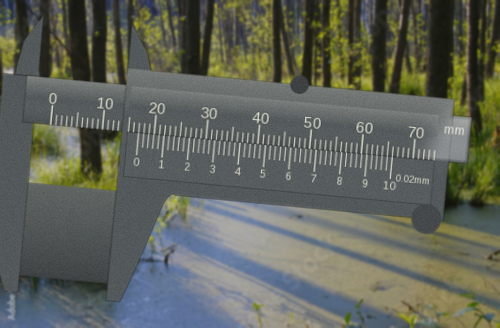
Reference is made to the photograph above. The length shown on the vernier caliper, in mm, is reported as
17.0 mm
